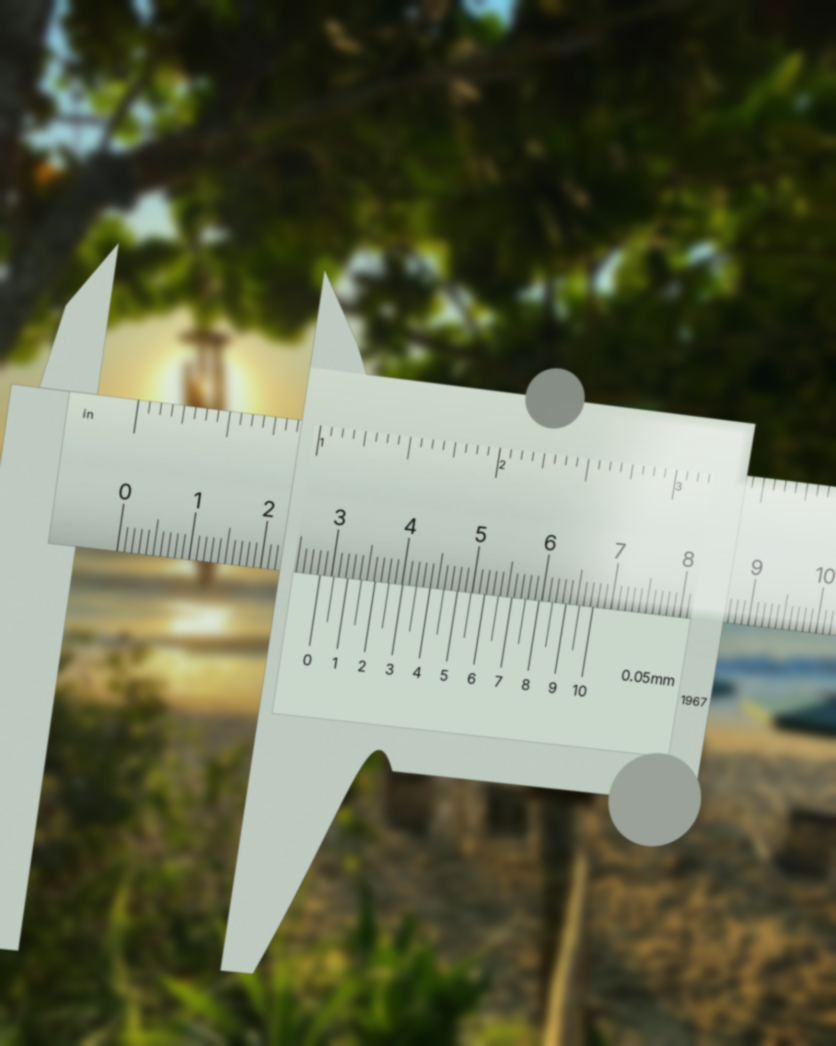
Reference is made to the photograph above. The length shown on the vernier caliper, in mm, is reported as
28.4 mm
